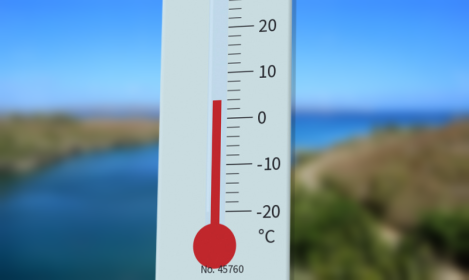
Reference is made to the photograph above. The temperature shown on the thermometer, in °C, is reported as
4 °C
